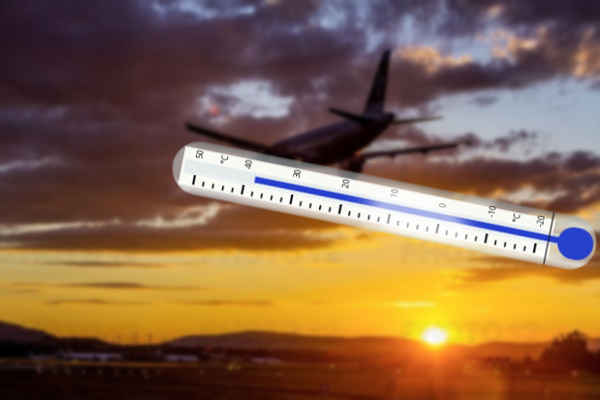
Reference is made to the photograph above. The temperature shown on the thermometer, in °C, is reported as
38 °C
